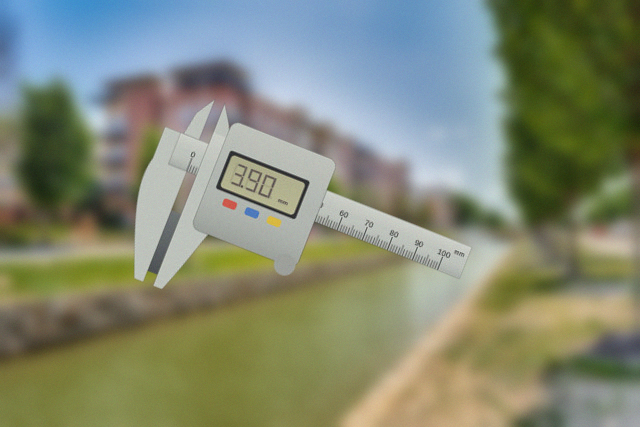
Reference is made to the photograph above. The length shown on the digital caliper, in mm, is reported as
3.90 mm
